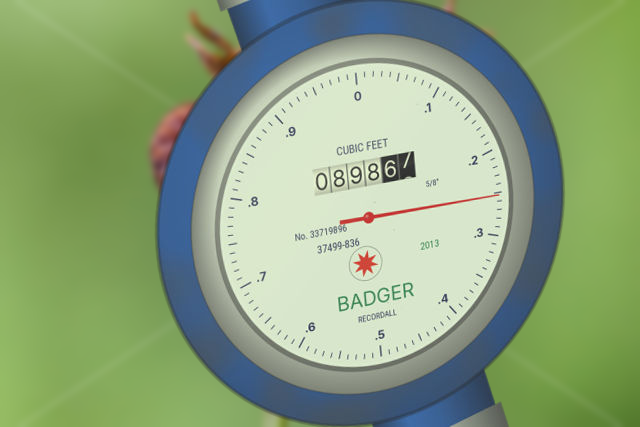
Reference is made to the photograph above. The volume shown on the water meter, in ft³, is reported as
89867.25 ft³
